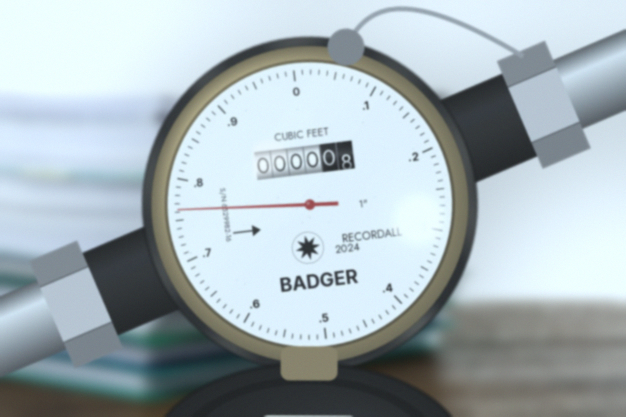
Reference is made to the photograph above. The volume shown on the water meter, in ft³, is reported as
7.76 ft³
